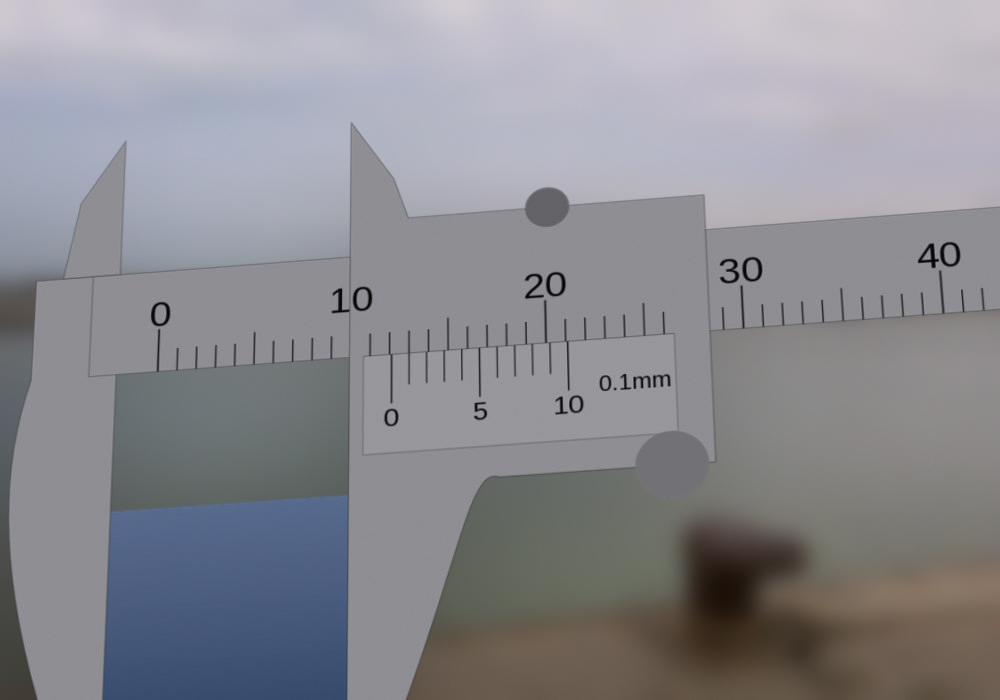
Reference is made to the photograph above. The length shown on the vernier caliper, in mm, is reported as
12.1 mm
